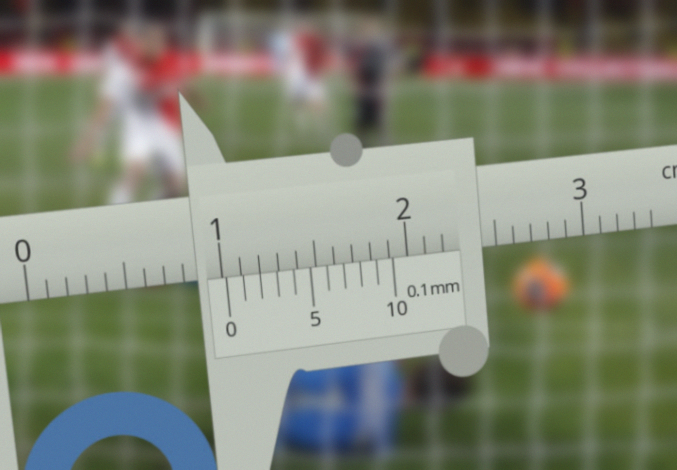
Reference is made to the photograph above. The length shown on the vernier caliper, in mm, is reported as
10.2 mm
